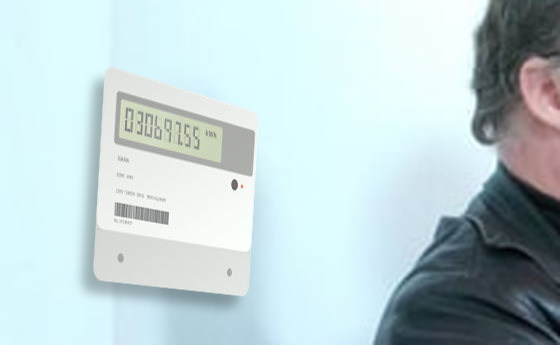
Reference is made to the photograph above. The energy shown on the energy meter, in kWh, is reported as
30697.55 kWh
